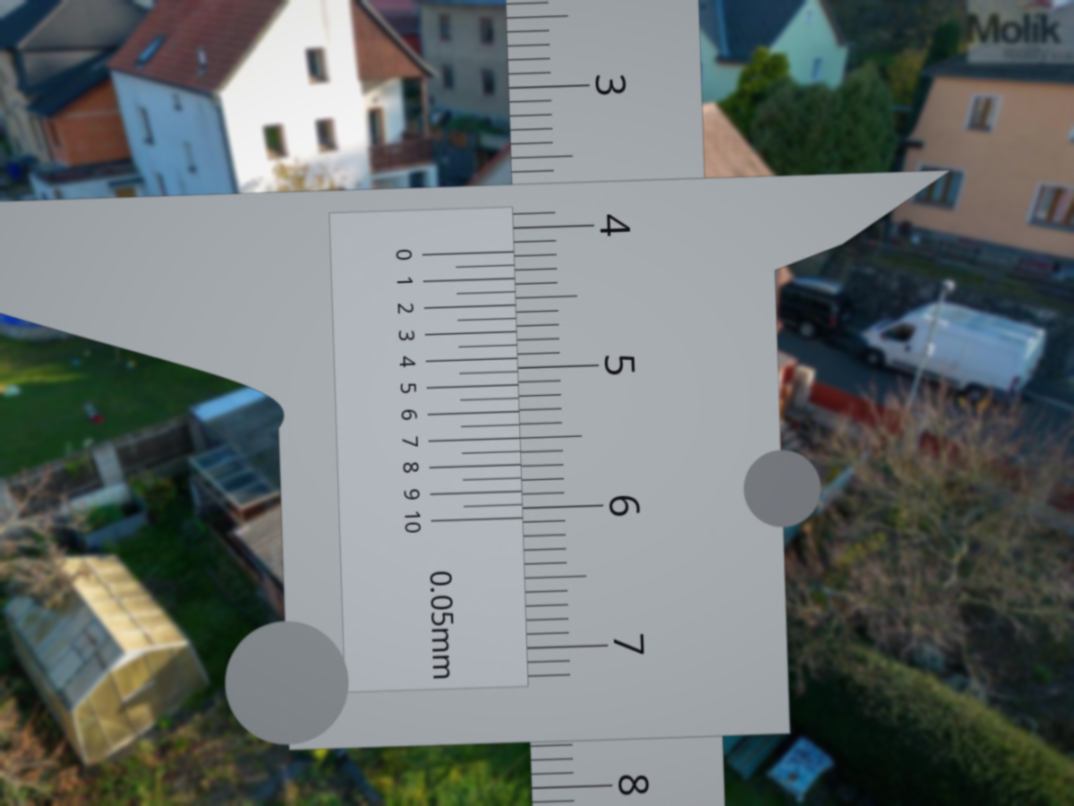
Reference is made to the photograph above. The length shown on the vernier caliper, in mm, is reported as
41.7 mm
